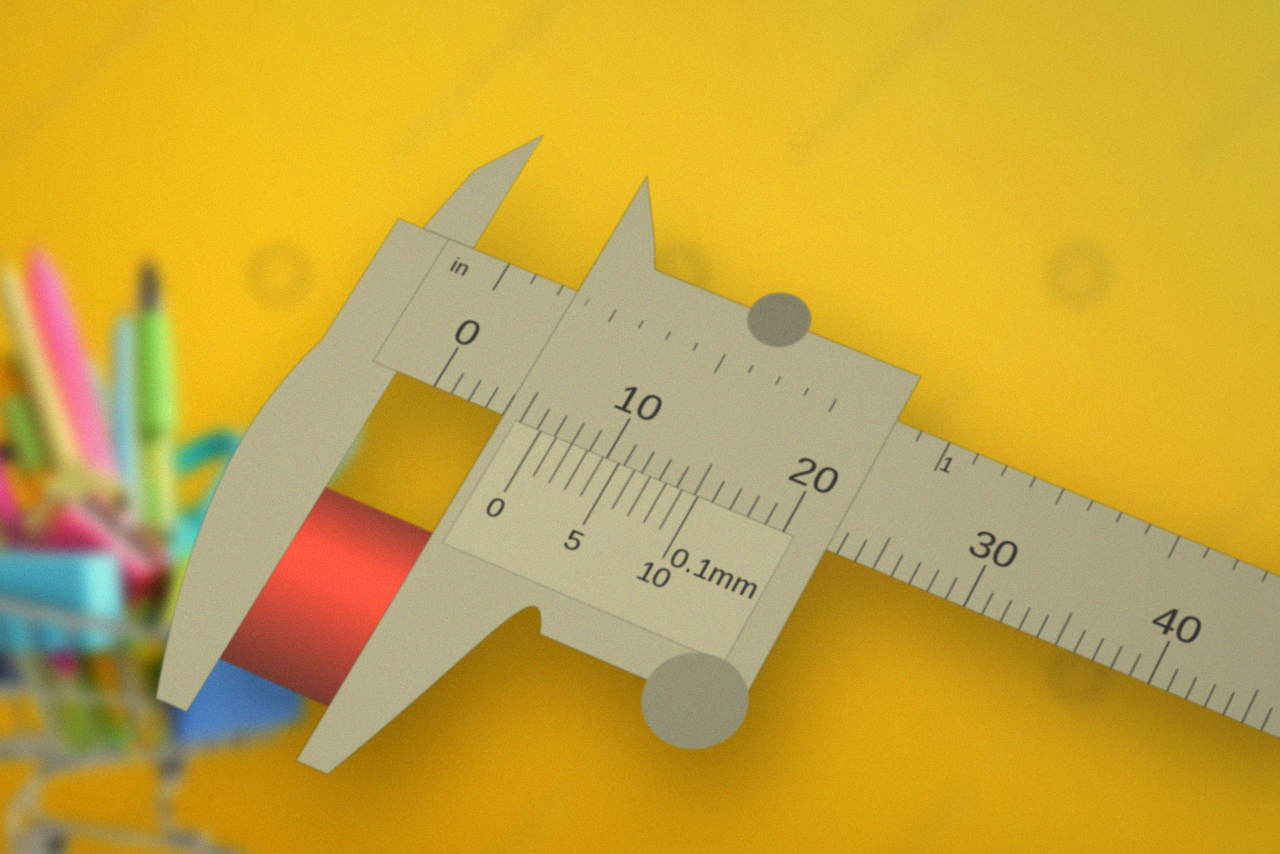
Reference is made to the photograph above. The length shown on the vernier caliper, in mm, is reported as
6.2 mm
